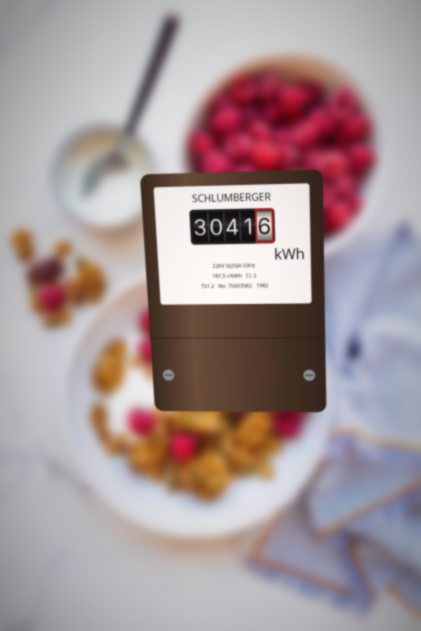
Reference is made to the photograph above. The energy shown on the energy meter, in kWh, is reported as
3041.6 kWh
